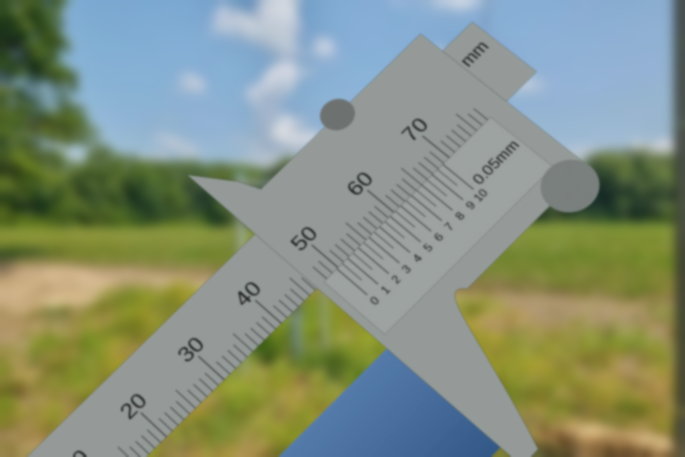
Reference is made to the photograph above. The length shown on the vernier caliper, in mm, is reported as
49.8 mm
